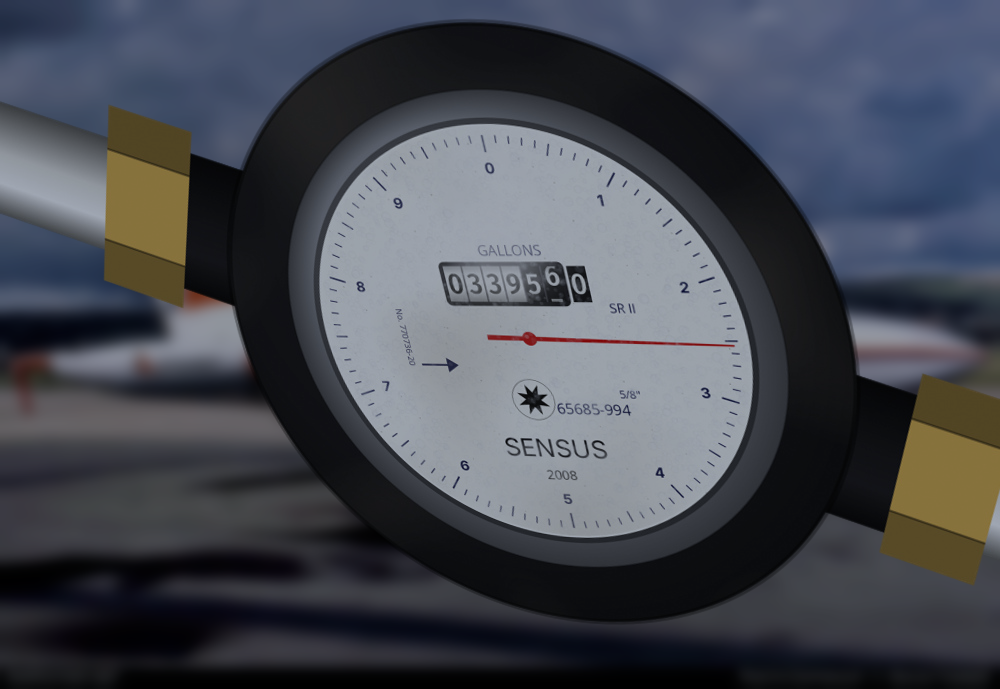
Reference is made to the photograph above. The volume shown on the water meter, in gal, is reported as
339562.5 gal
